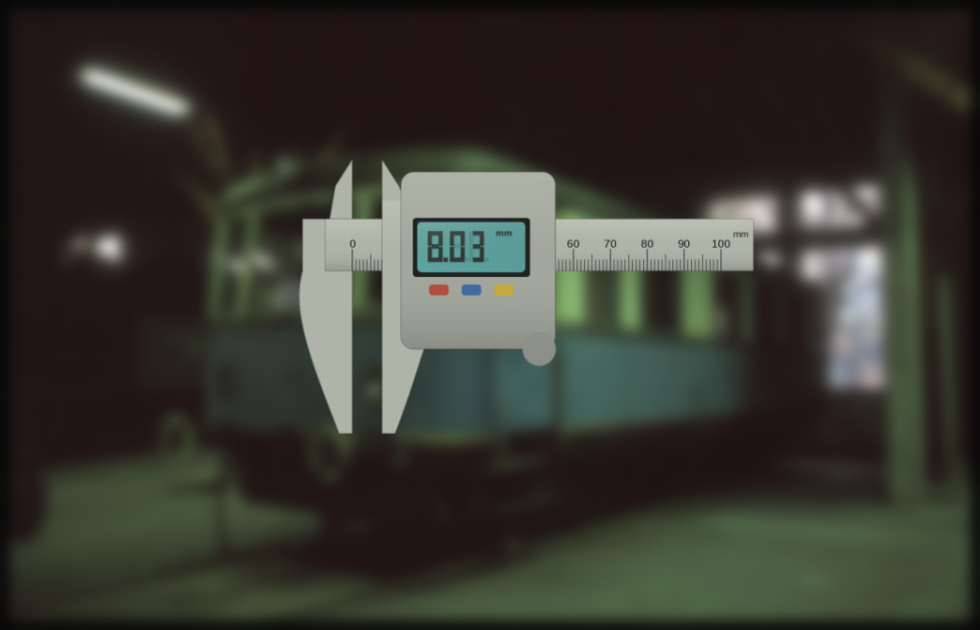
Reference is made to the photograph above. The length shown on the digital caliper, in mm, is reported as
8.03 mm
